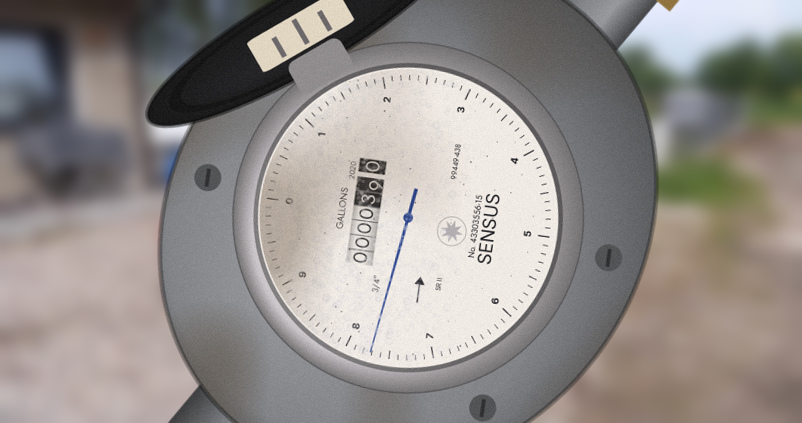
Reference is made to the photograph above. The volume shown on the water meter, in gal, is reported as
387.7 gal
